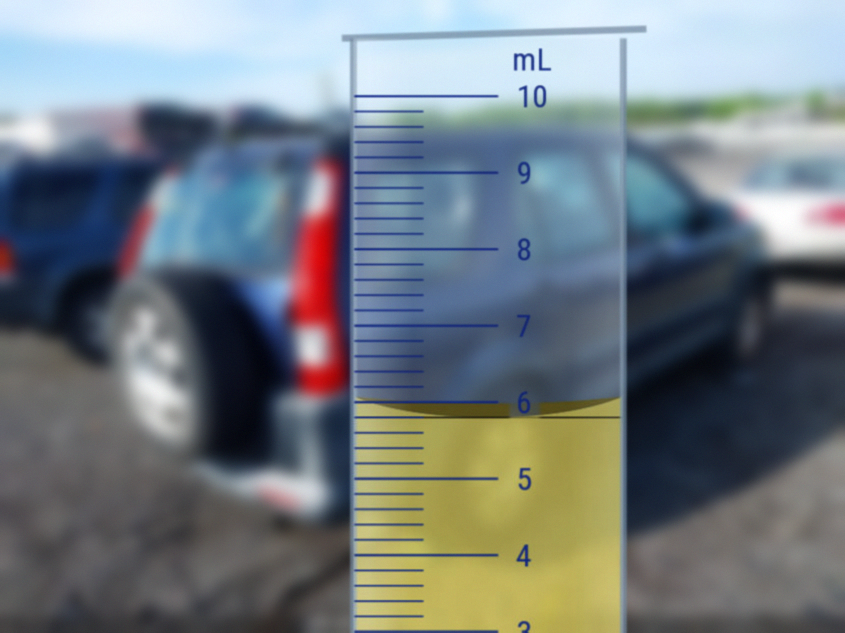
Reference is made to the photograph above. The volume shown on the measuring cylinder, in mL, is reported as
5.8 mL
